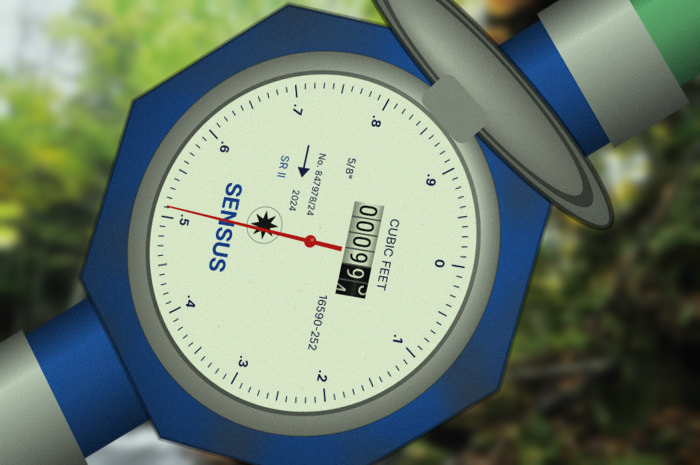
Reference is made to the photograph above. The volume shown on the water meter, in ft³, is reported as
993.51 ft³
